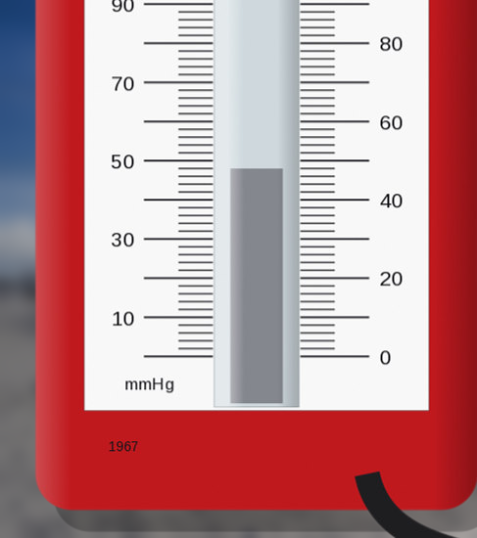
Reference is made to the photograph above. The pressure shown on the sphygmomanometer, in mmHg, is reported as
48 mmHg
